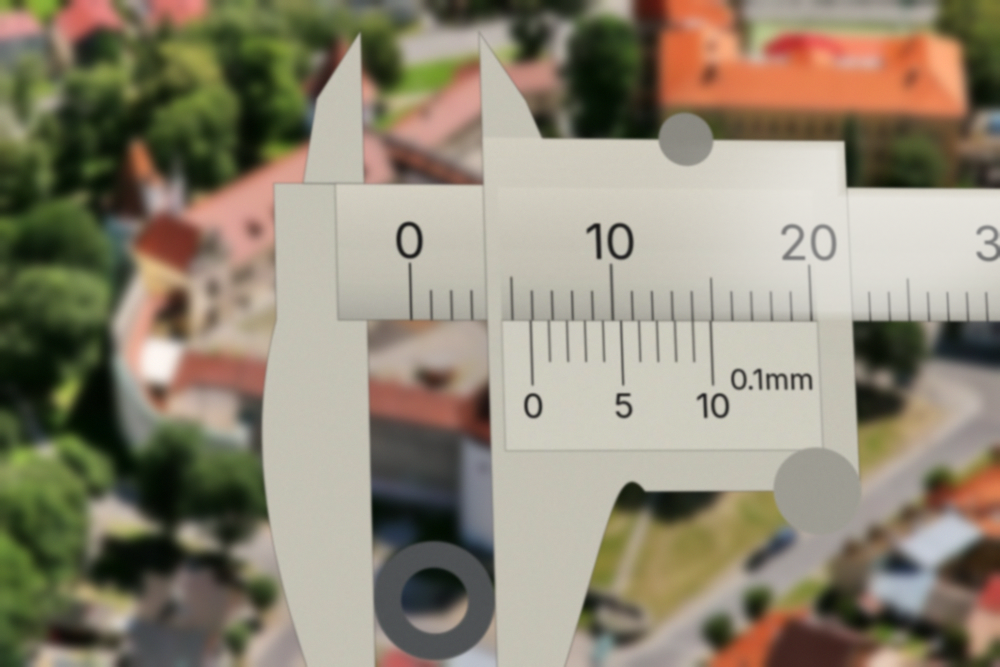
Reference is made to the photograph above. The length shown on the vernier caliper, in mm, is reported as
5.9 mm
